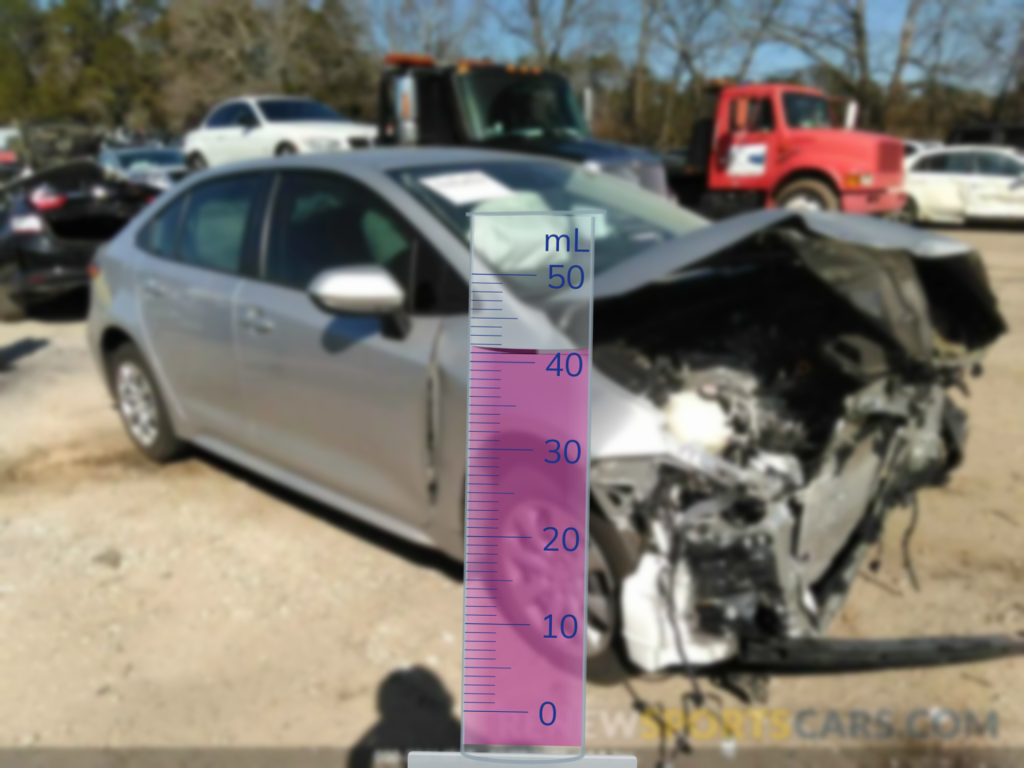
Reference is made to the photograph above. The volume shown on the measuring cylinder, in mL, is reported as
41 mL
